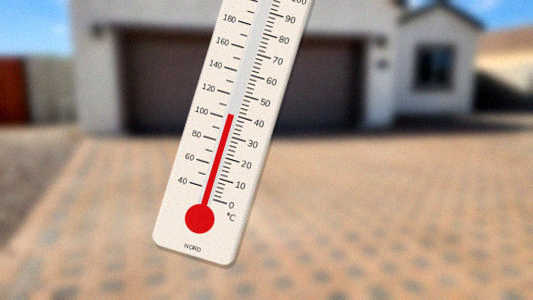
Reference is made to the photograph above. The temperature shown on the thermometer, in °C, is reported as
40 °C
